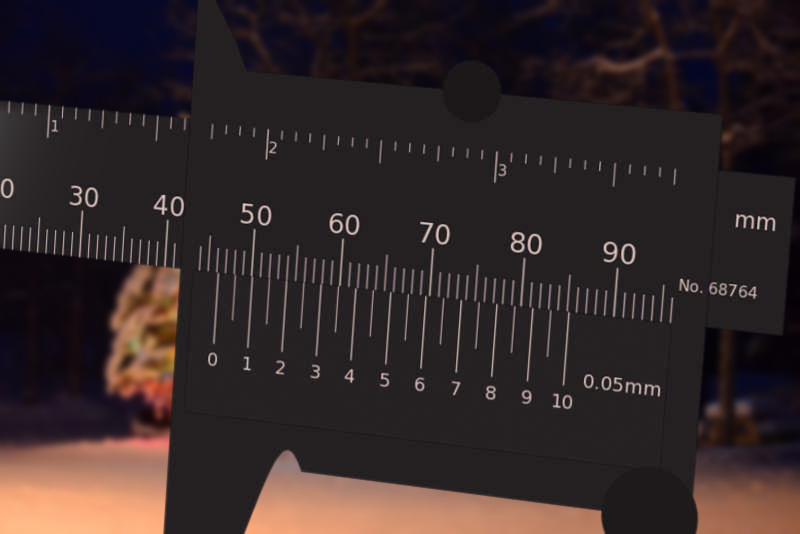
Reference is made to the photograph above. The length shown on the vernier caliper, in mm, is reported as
46.2 mm
